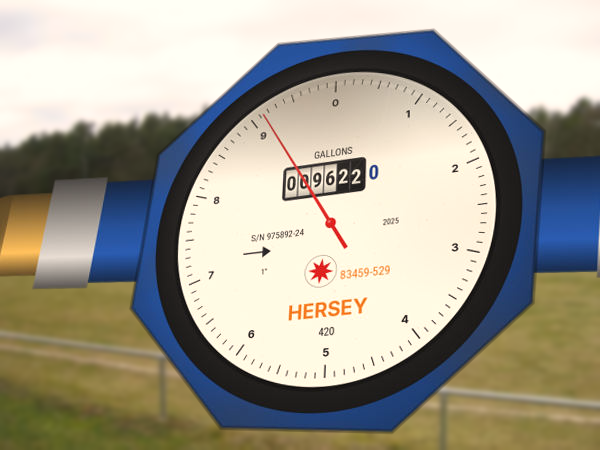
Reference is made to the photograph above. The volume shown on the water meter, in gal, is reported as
96219.1 gal
